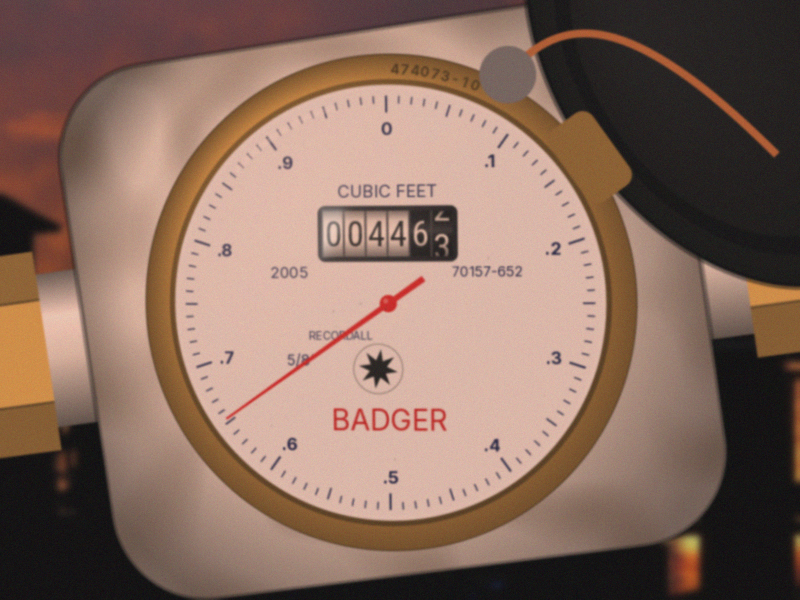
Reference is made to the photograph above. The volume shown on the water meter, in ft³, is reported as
4462.65 ft³
